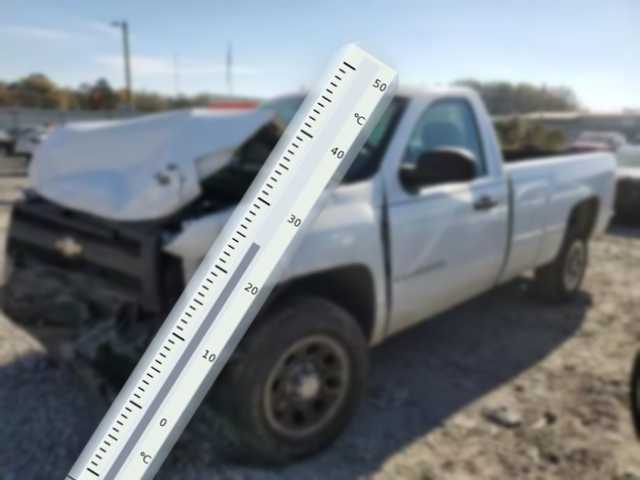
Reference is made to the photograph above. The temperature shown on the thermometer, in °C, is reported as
25 °C
